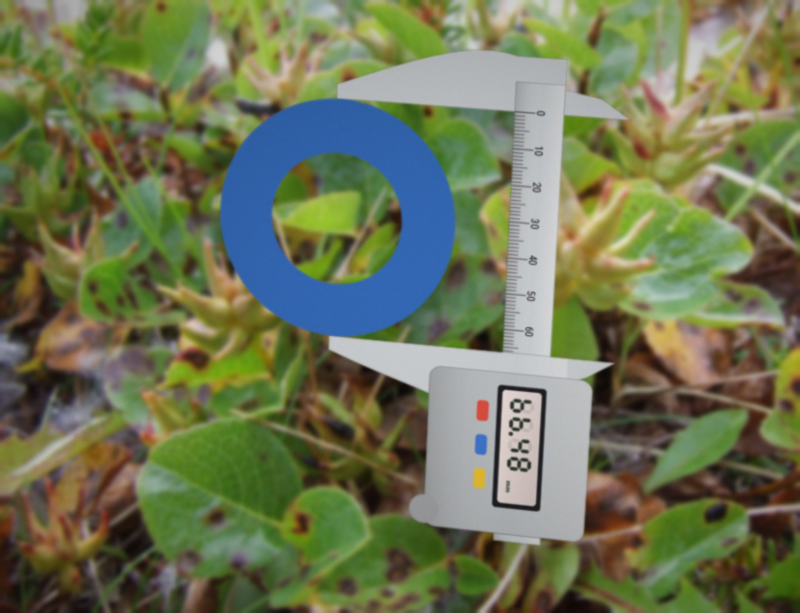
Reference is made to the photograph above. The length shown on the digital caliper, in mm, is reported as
66.48 mm
